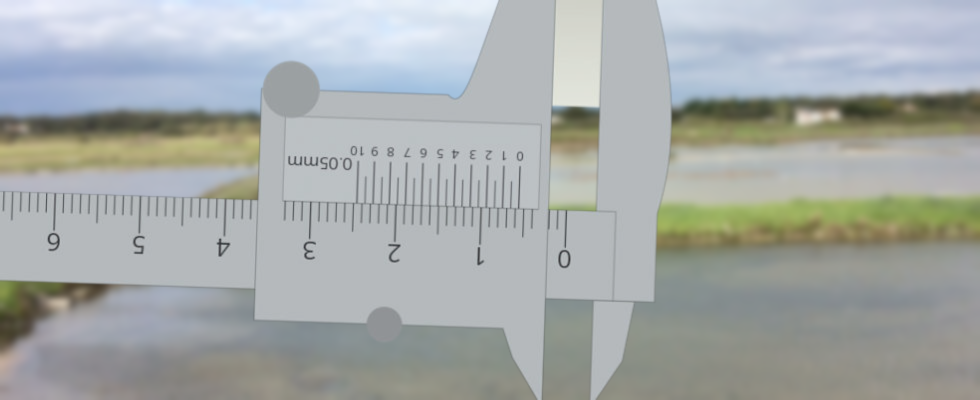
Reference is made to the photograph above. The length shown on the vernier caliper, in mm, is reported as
5.6 mm
